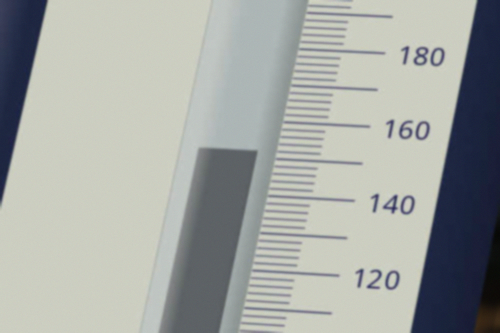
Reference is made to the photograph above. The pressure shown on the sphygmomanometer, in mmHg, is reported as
152 mmHg
